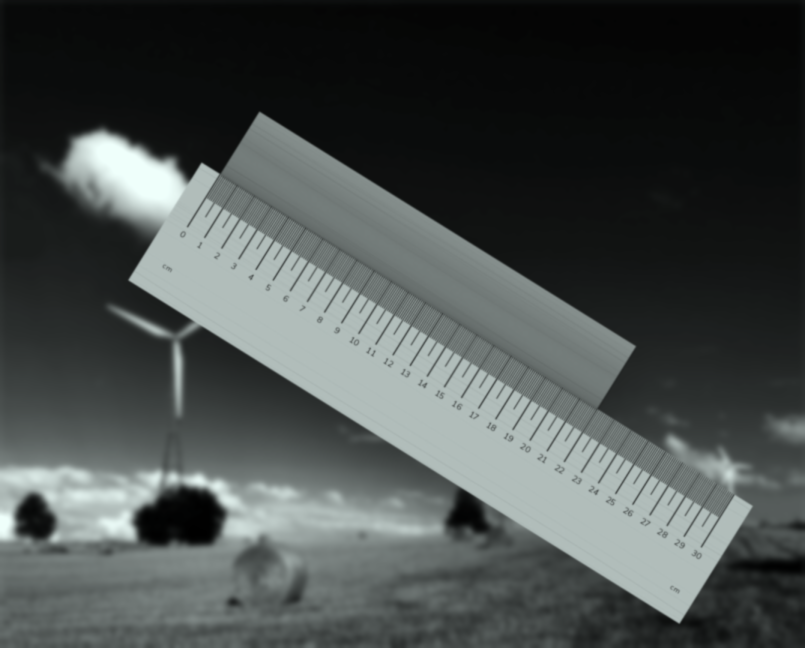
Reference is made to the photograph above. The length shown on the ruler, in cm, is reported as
22 cm
